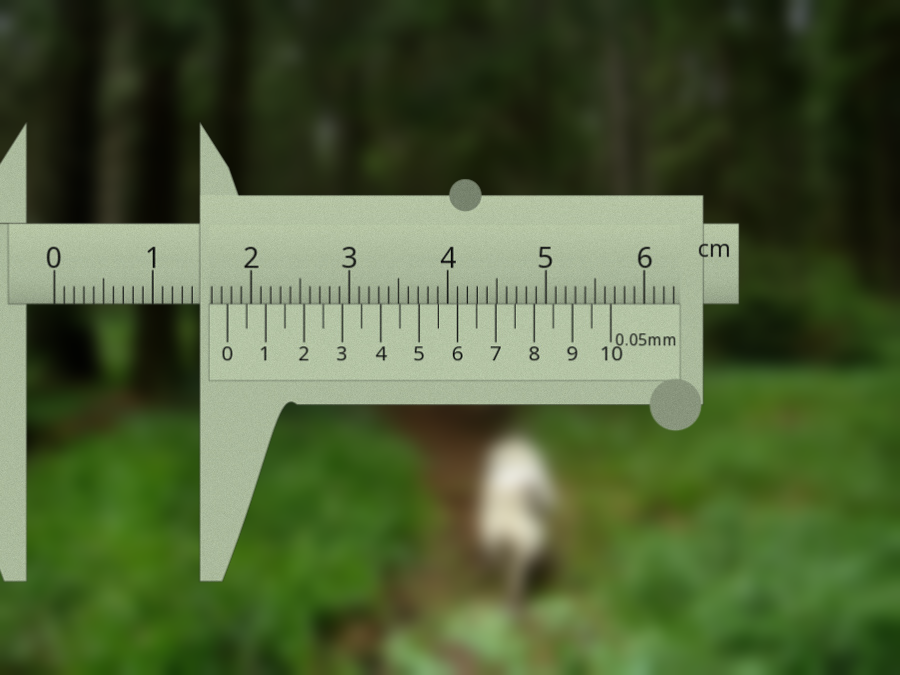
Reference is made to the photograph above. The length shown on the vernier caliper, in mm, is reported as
17.6 mm
